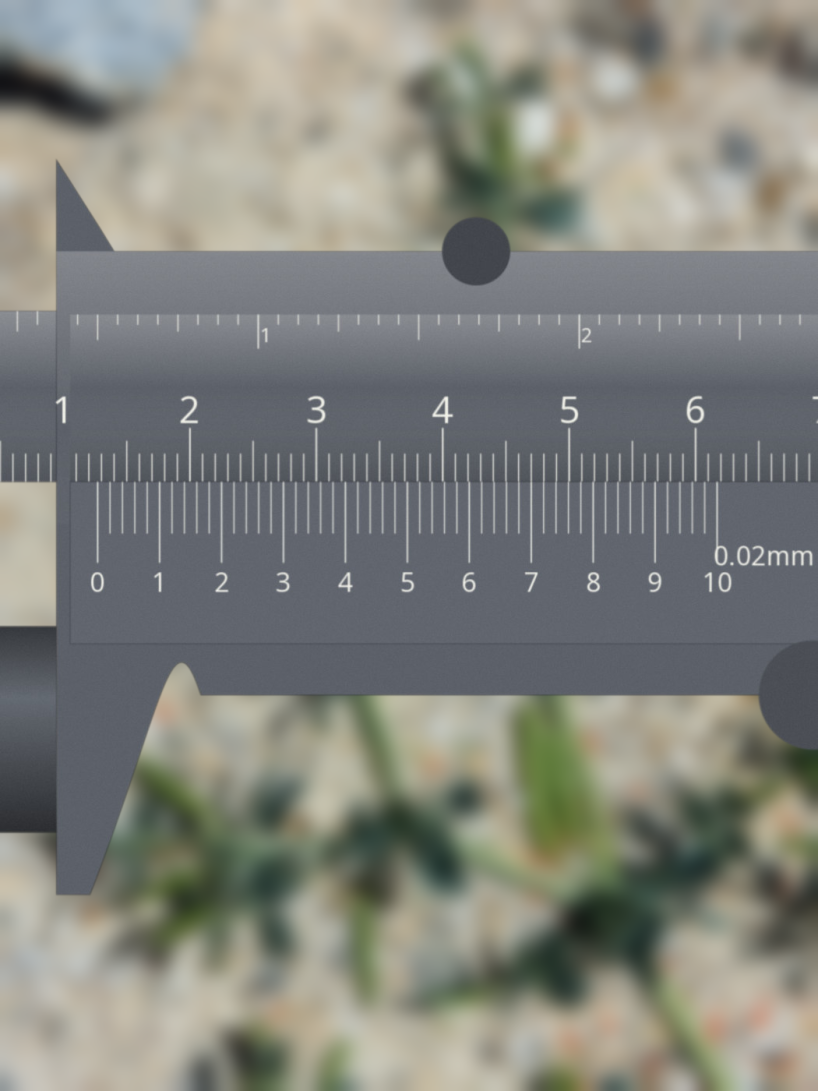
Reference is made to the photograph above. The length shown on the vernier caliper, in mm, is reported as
12.7 mm
